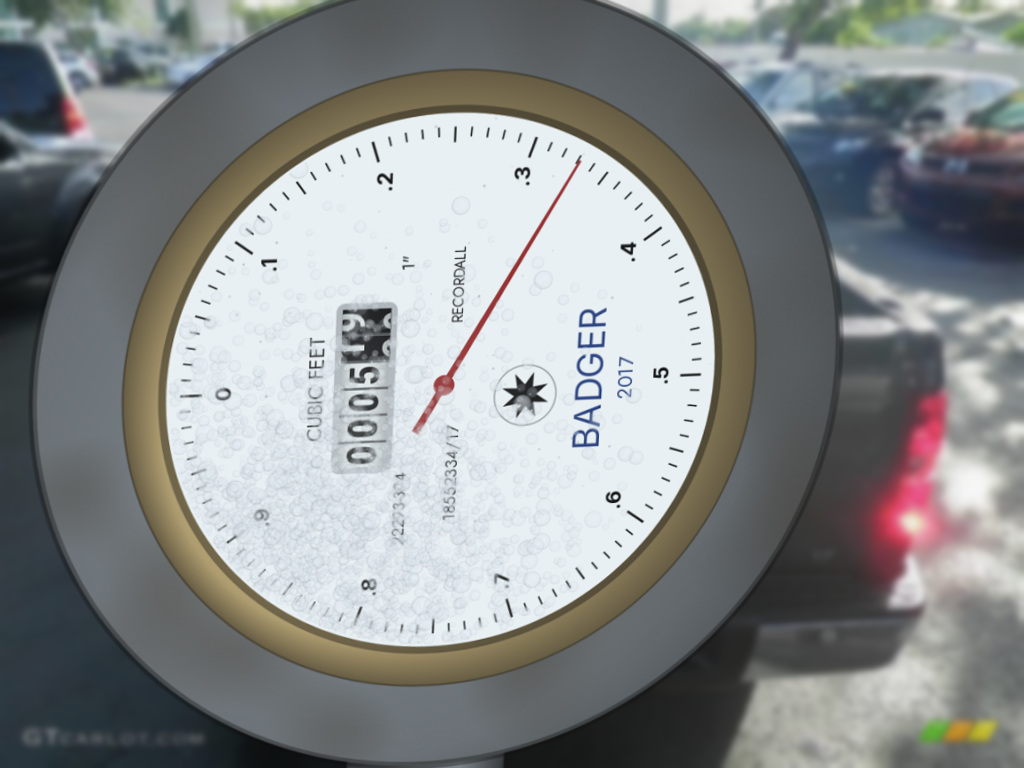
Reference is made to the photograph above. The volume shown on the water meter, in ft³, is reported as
519.33 ft³
